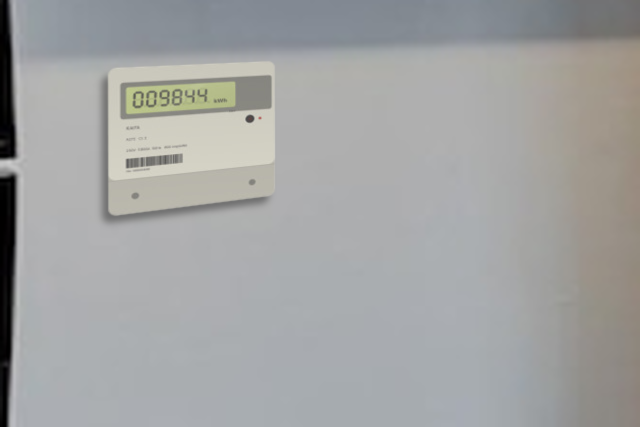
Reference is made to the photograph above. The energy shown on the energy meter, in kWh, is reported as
9844 kWh
